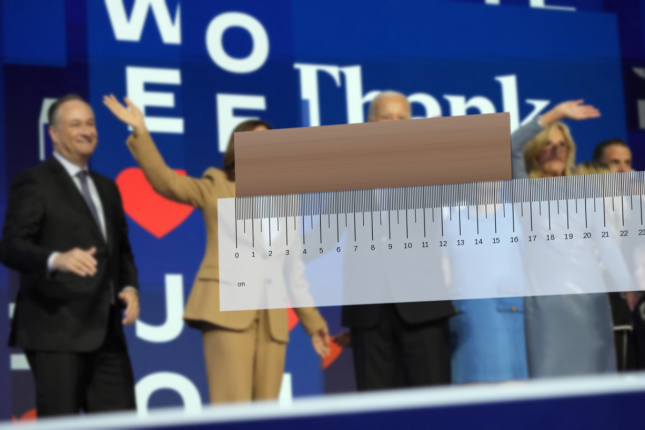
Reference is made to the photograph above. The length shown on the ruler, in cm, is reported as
16 cm
